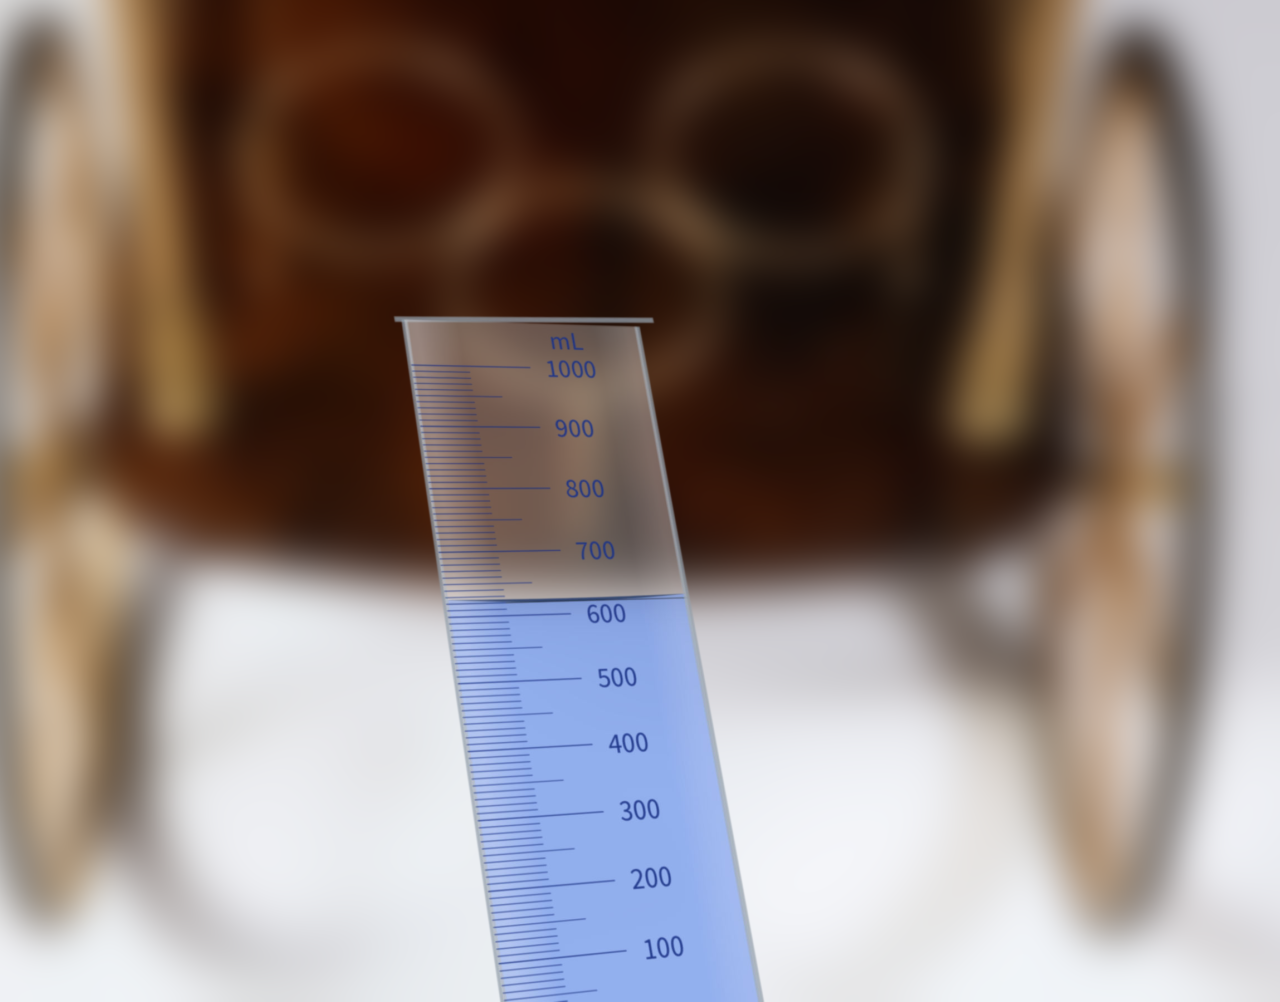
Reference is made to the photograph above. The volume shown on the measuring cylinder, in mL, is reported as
620 mL
